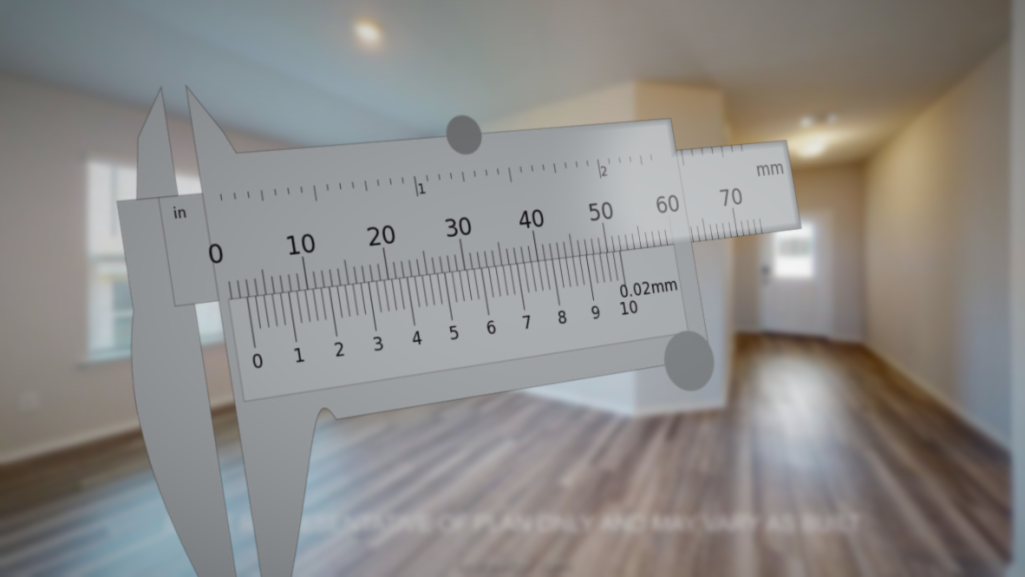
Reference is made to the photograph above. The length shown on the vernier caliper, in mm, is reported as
2.8 mm
